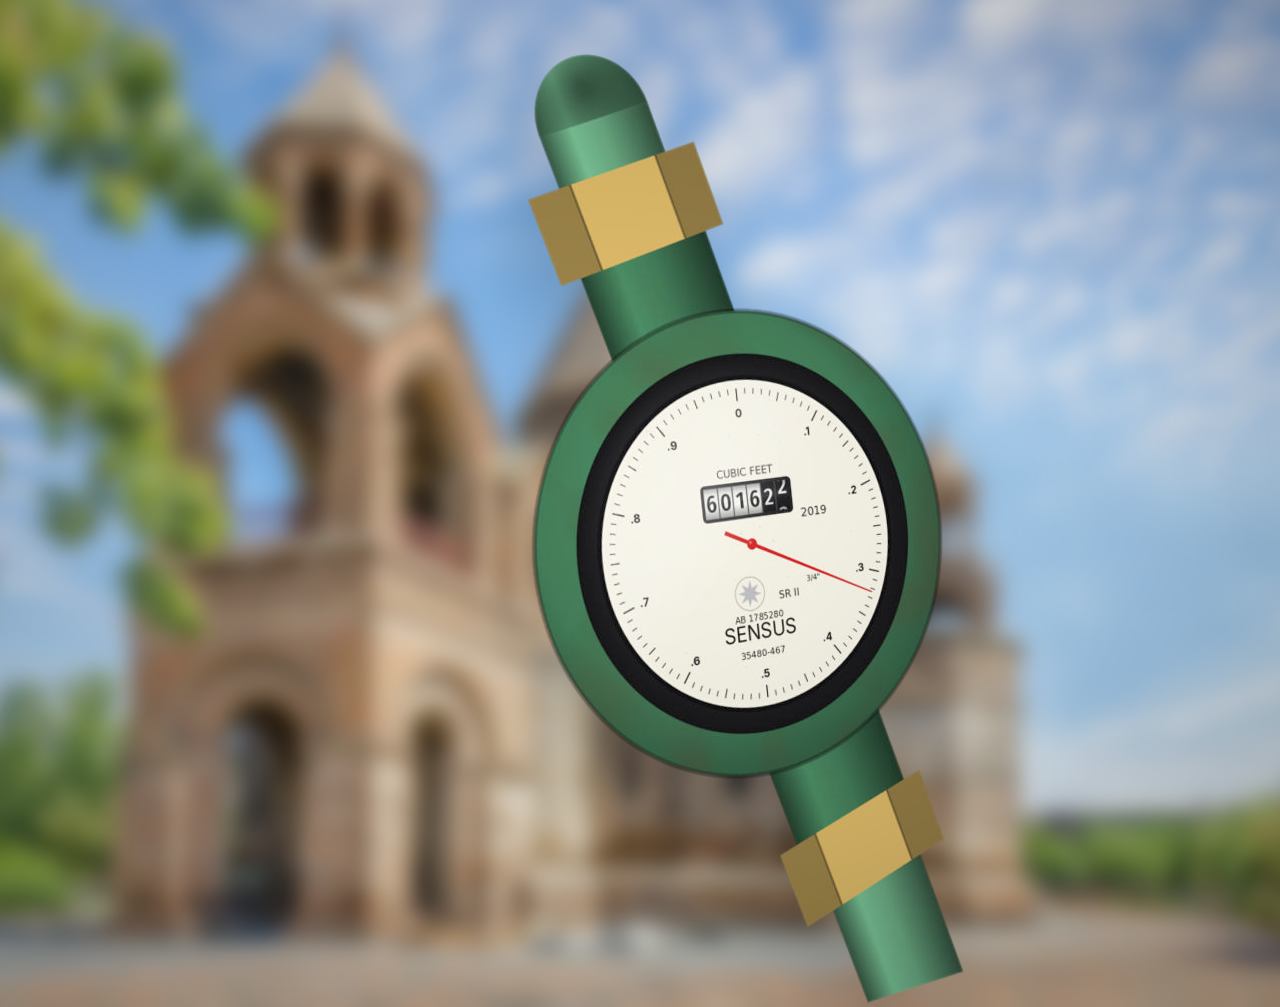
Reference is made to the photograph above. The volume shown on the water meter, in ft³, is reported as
601622.32 ft³
